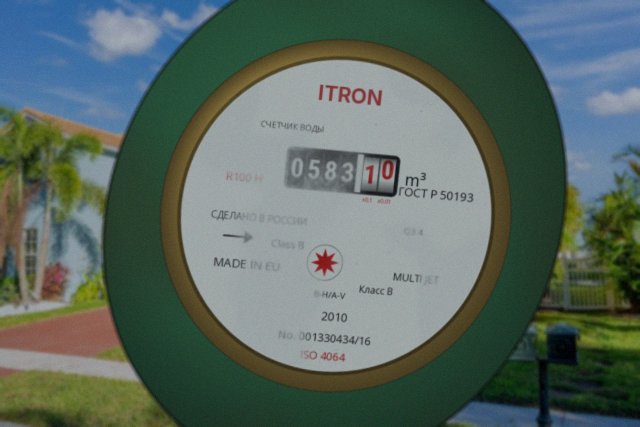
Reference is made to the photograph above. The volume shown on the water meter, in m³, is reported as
583.10 m³
